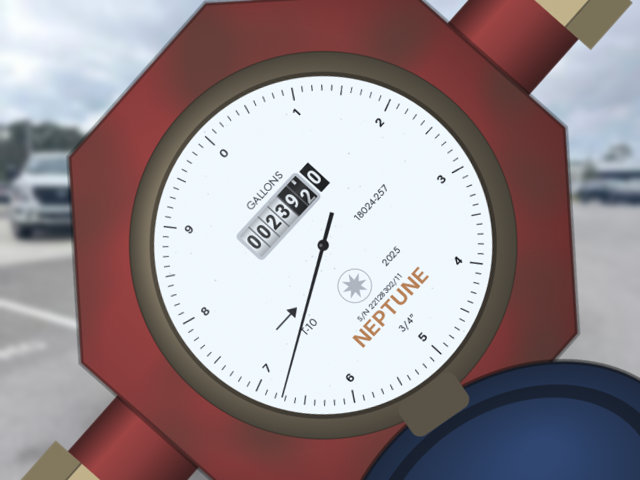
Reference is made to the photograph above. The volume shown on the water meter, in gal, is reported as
23916.7 gal
